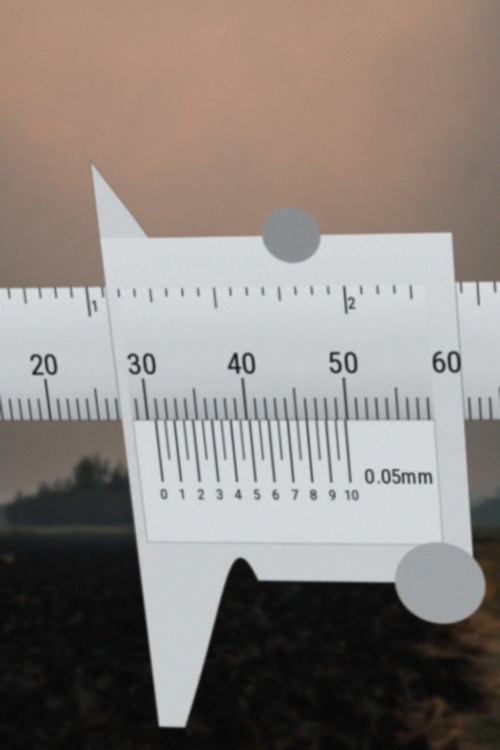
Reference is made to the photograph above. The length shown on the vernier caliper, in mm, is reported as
30.8 mm
